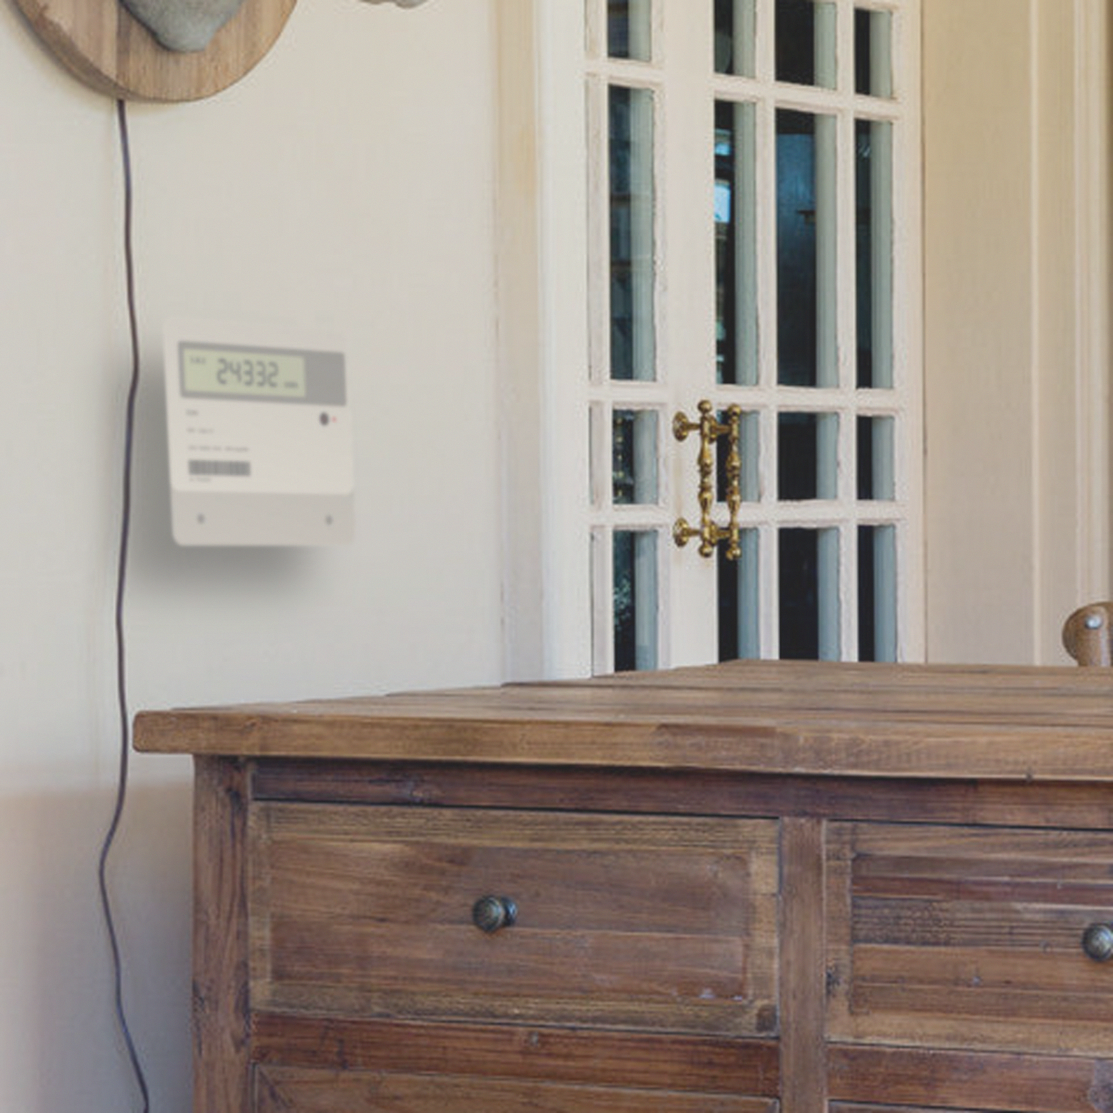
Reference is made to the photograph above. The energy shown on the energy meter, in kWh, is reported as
24332 kWh
